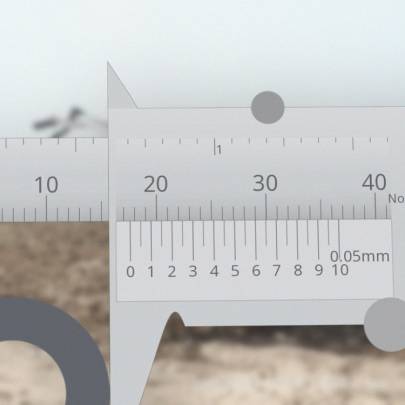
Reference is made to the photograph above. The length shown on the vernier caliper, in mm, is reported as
17.6 mm
